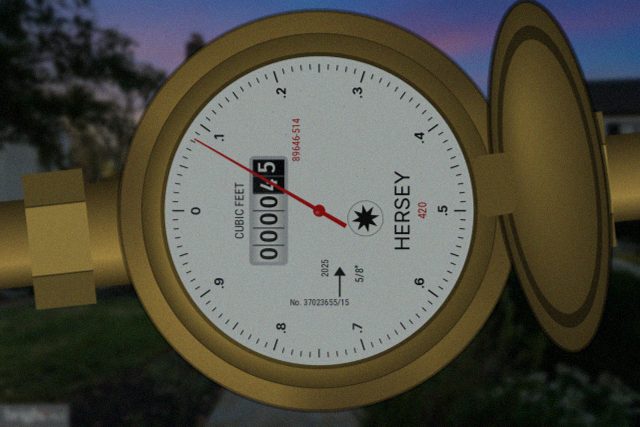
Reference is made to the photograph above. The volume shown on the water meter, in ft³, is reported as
45.08 ft³
